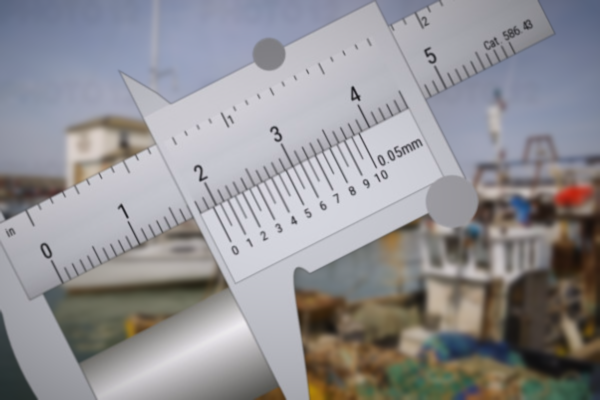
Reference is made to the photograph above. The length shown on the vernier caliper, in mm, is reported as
19.6 mm
